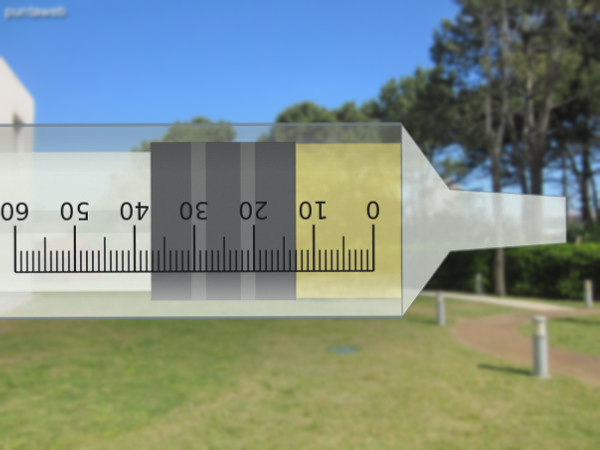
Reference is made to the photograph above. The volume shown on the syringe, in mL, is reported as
13 mL
